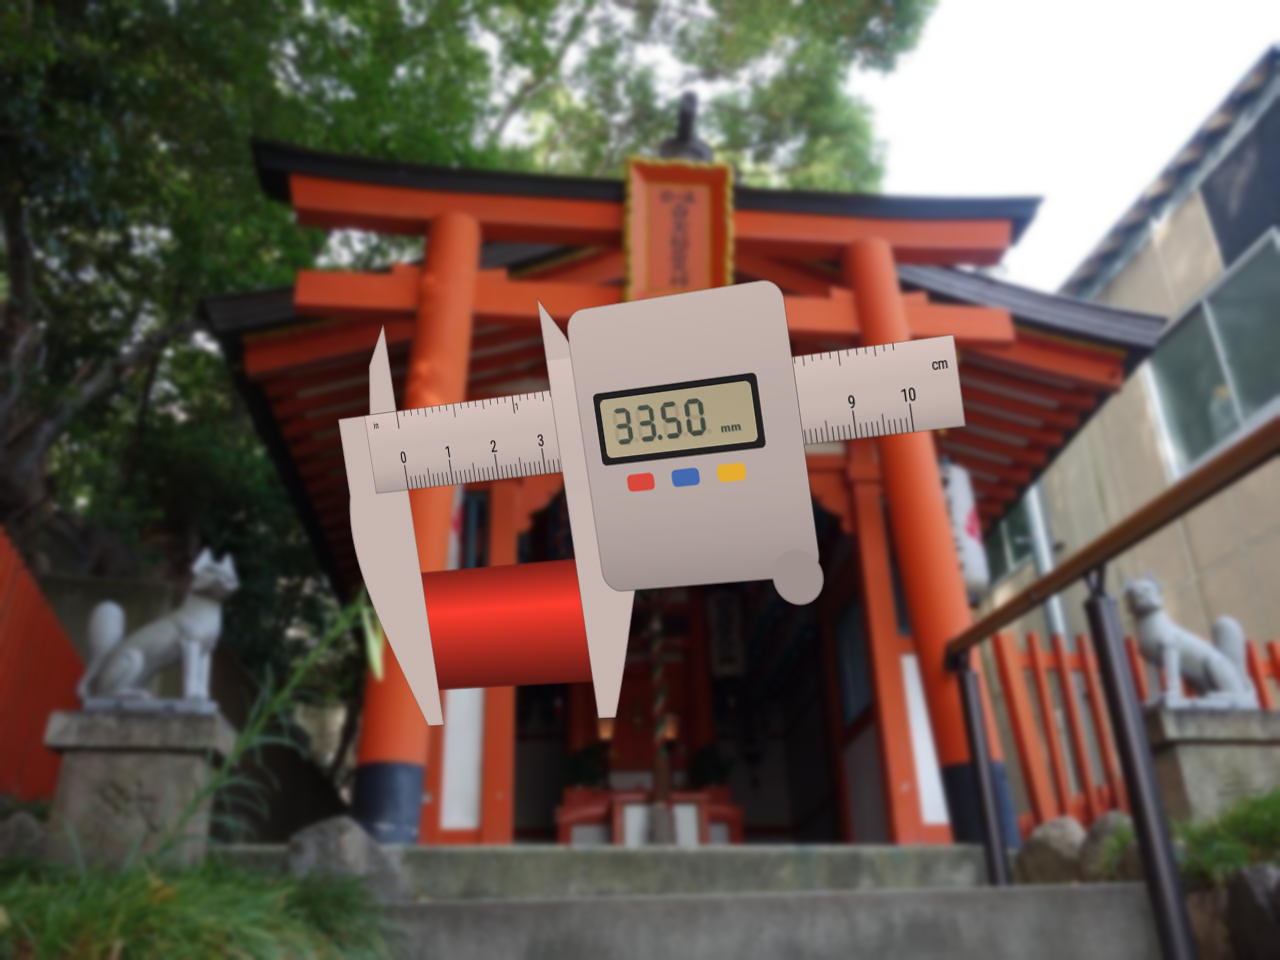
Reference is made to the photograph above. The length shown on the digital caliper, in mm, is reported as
33.50 mm
